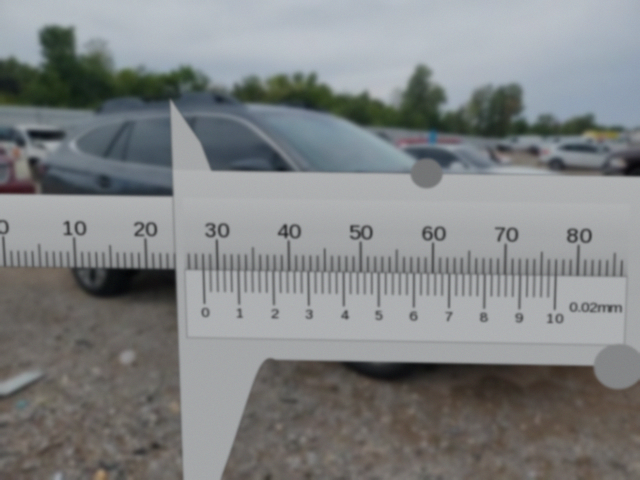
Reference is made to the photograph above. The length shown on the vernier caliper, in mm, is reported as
28.0 mm
